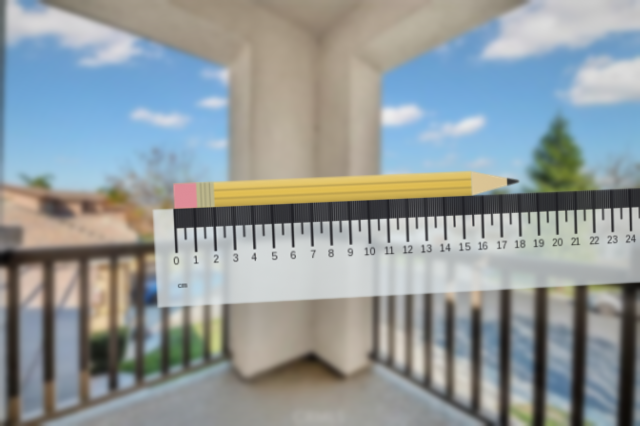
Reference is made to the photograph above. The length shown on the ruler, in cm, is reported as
18 cm
